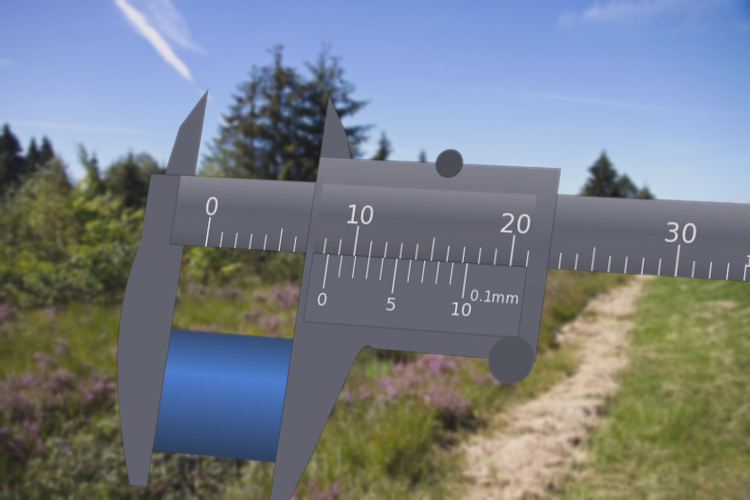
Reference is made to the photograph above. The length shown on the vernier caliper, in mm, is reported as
8.3 mm
